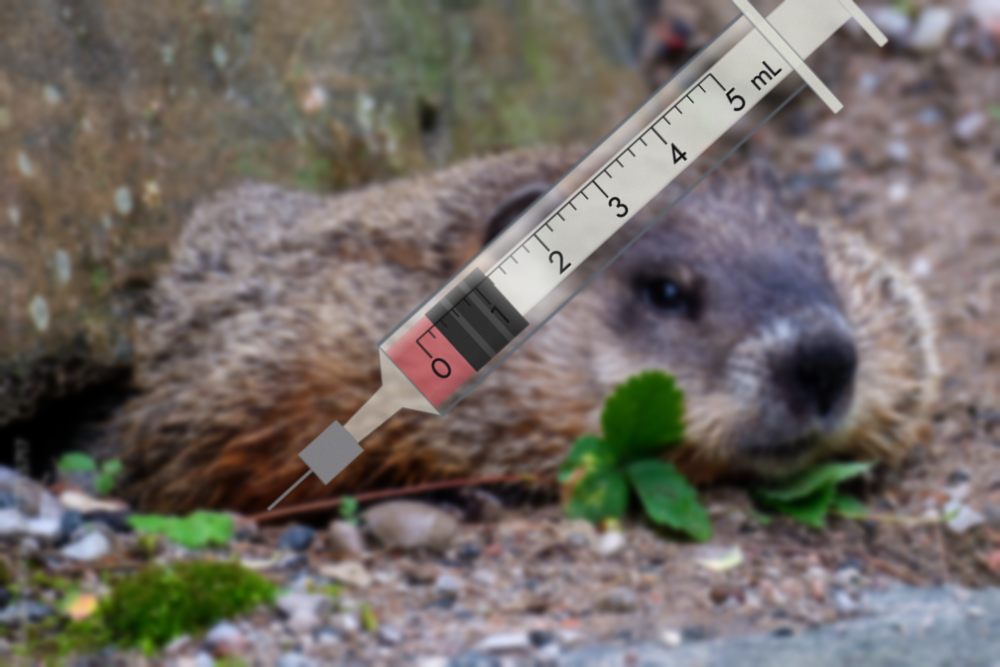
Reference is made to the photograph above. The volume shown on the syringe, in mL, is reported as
0.3 mL
